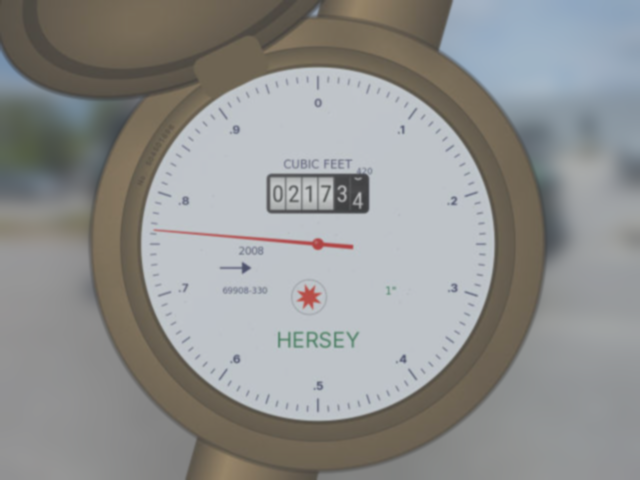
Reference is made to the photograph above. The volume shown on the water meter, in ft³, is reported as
21733.76 ft³
